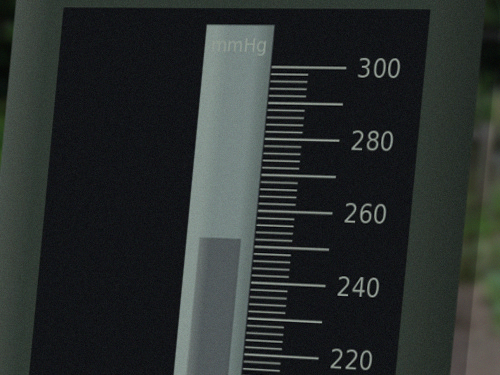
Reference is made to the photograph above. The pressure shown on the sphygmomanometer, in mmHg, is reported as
252 mmHg
